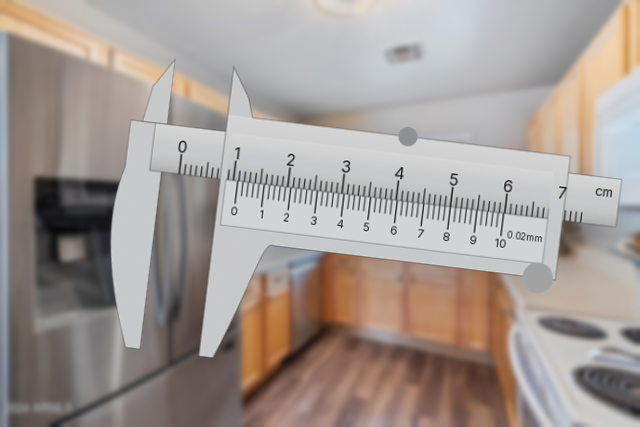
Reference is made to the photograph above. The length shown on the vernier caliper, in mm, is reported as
10.8 mm
